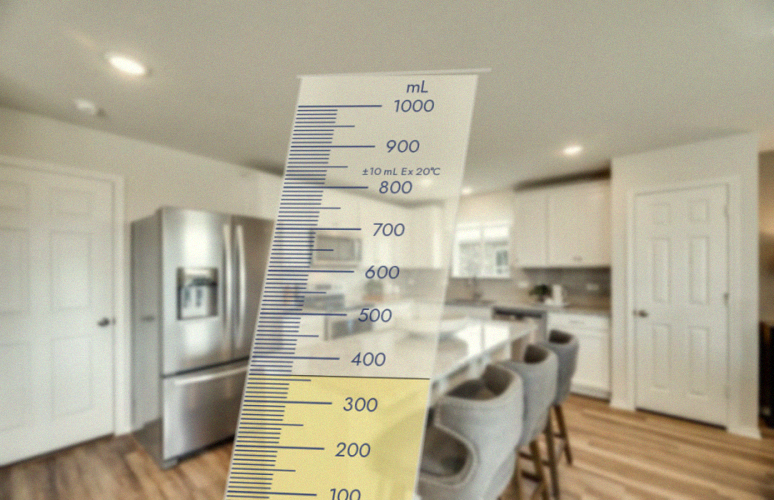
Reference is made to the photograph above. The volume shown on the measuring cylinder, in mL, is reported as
360 mL
